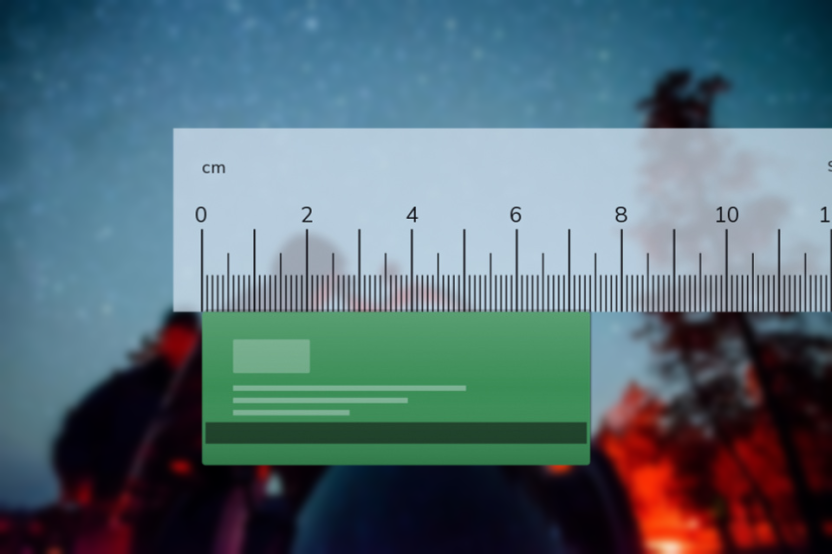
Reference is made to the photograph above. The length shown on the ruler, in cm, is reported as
7.4 cm
